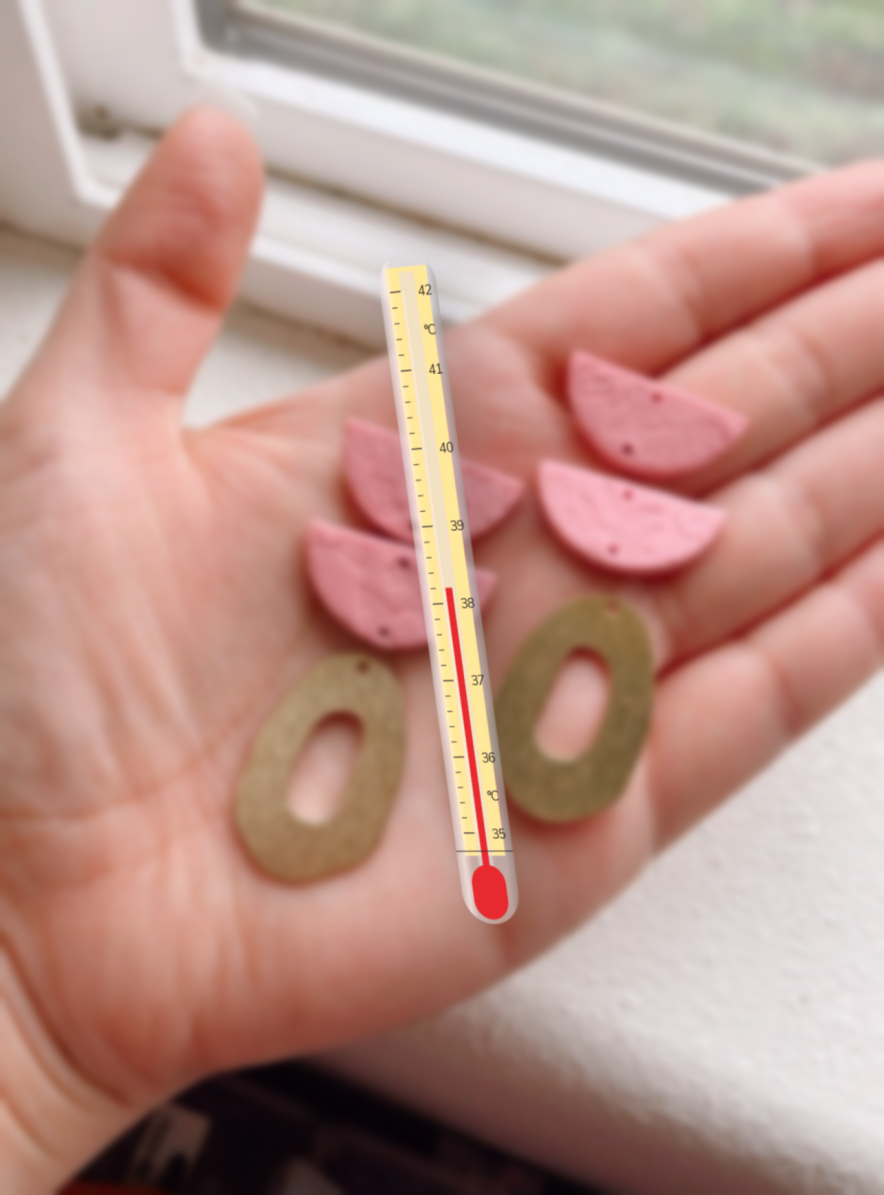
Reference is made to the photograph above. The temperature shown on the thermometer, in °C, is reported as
38.2 °C
